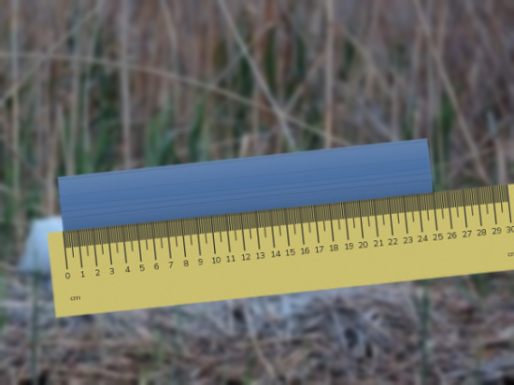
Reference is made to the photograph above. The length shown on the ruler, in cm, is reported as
25 cm
